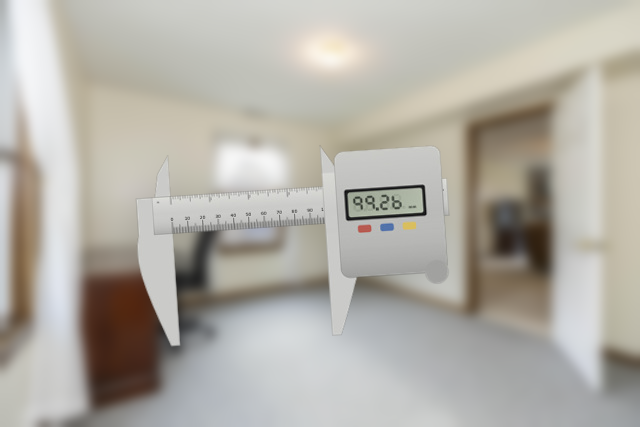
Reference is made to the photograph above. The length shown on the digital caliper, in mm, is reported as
99.26 mm
